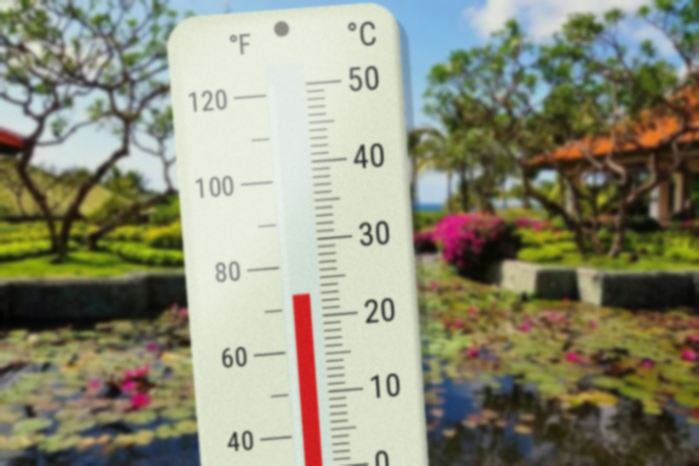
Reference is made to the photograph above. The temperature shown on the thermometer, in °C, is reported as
23 °C
